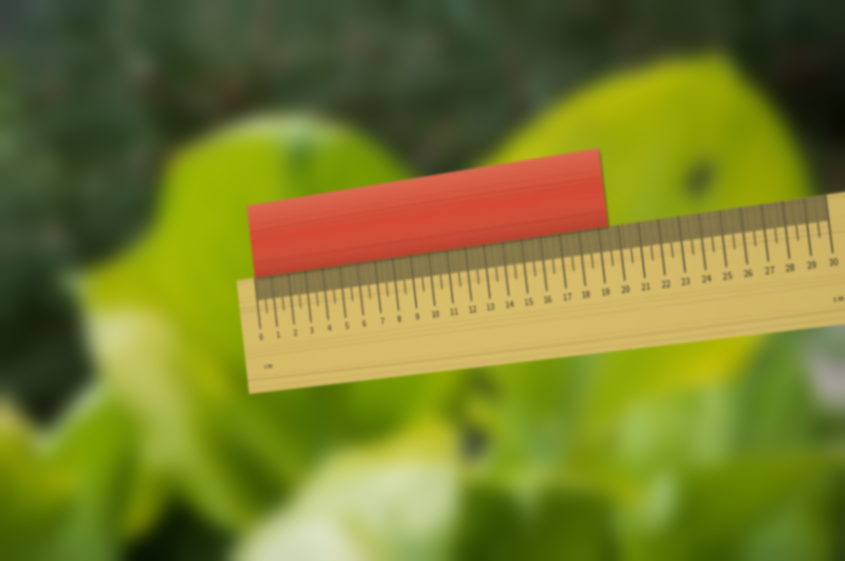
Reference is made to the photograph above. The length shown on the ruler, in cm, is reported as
19.5 cm
